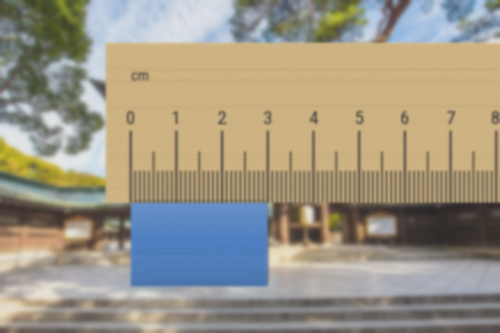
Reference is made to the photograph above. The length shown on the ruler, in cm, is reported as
3 cm
